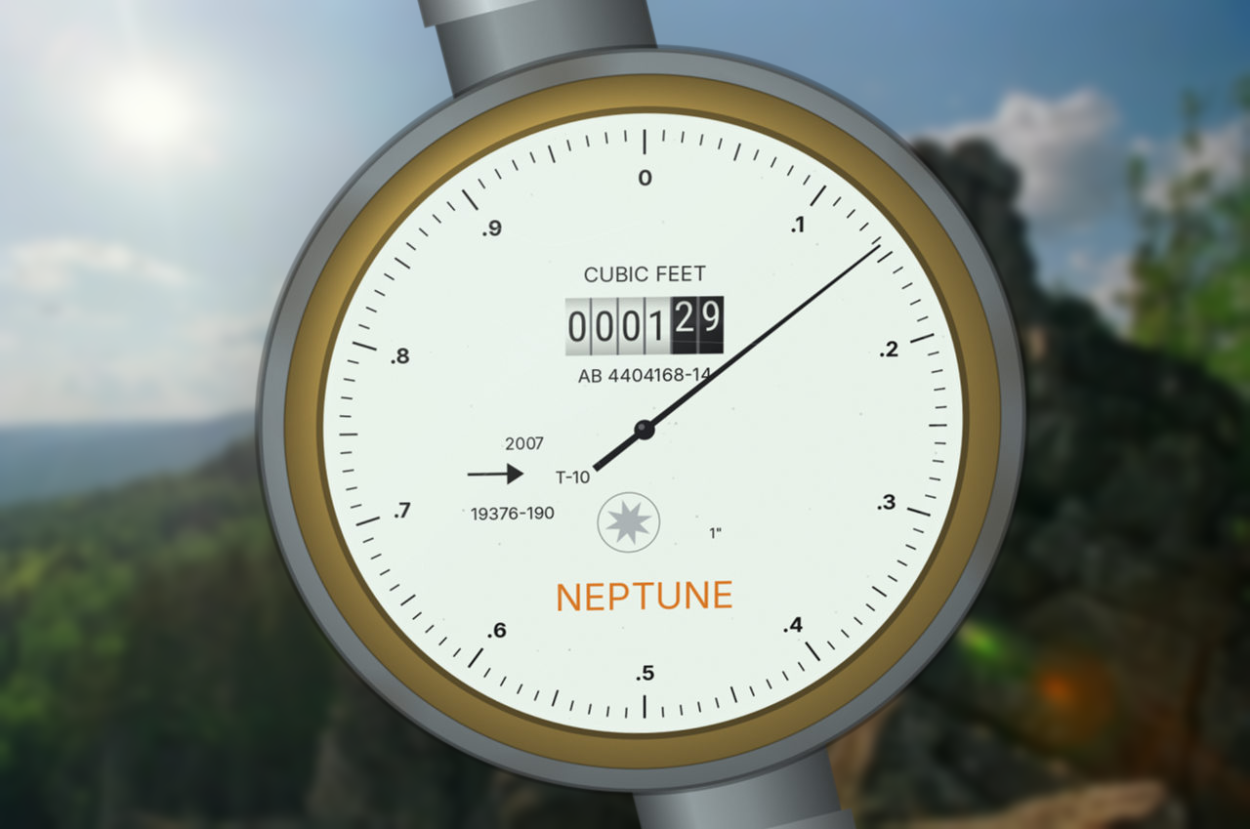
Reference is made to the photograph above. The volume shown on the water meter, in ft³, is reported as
129.14 ft³
